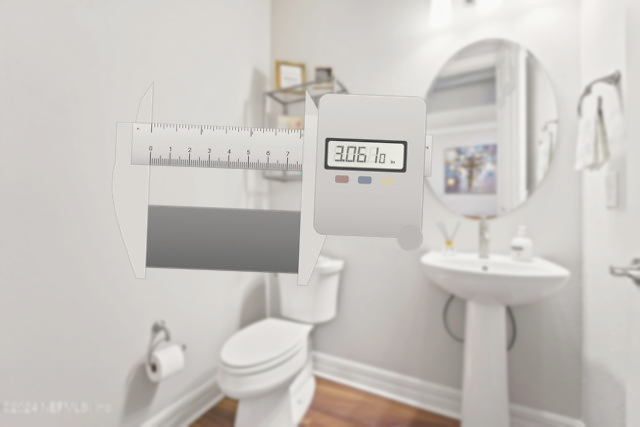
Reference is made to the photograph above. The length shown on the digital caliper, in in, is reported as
3.0610 in
